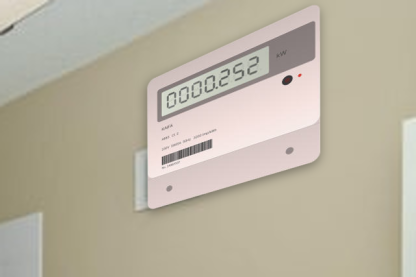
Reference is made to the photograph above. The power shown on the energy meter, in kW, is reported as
0.252 kW
